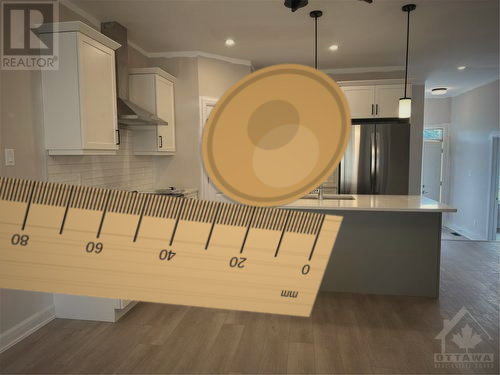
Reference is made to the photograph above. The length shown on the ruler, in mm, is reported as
40 mm
